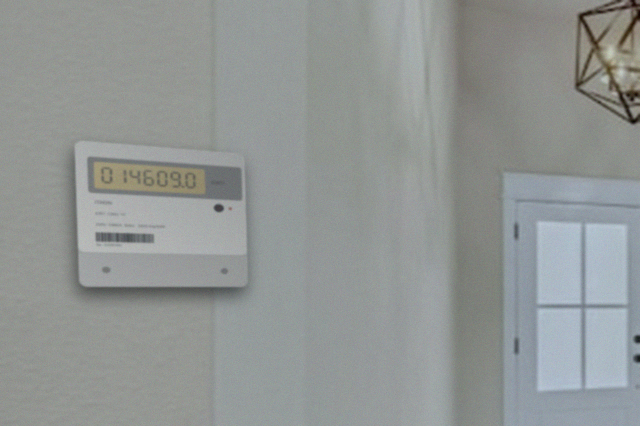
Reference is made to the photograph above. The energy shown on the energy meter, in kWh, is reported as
14609.0 kWh
